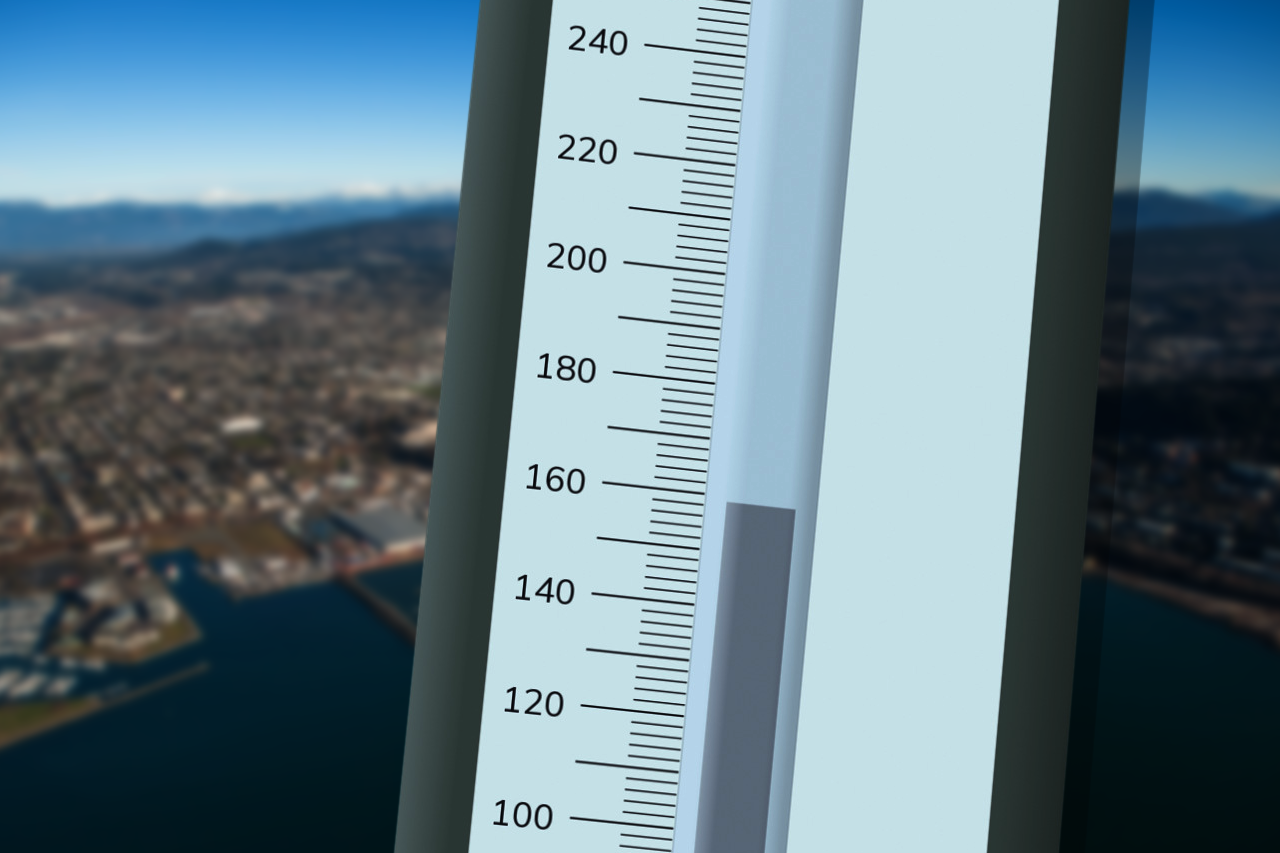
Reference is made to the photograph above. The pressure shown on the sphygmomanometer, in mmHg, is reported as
159 mmHg
